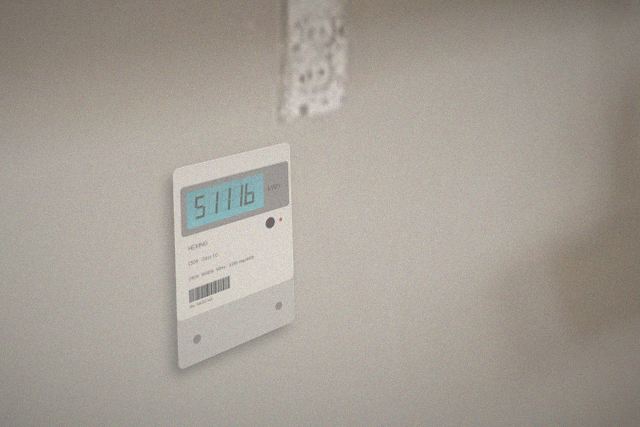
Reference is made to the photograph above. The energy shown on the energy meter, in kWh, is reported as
51116 kWh
